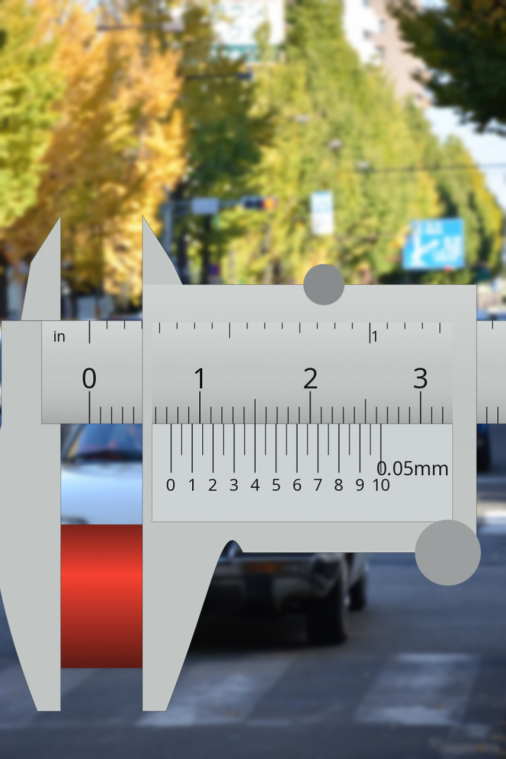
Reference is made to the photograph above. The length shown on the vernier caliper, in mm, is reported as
7.4 mm
